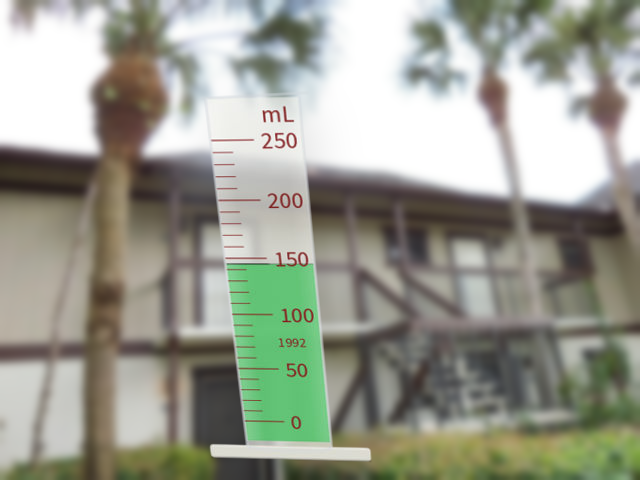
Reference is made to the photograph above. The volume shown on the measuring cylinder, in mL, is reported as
145 mL
